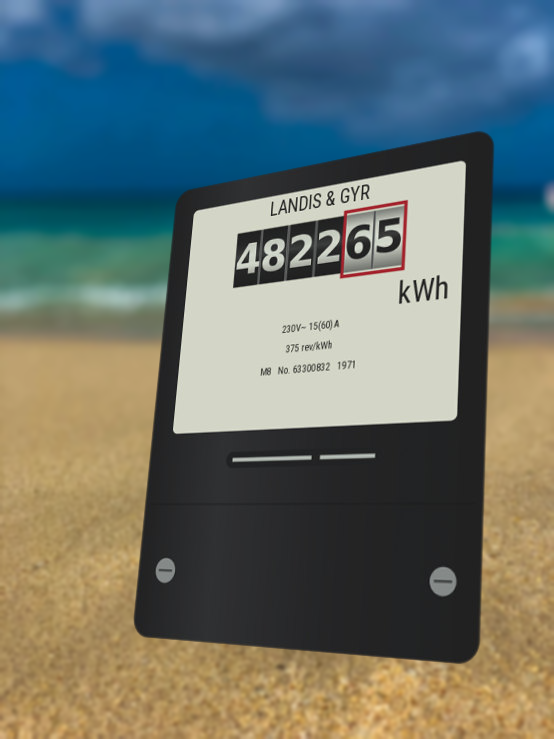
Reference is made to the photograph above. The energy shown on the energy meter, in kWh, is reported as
4822.65 kWh
